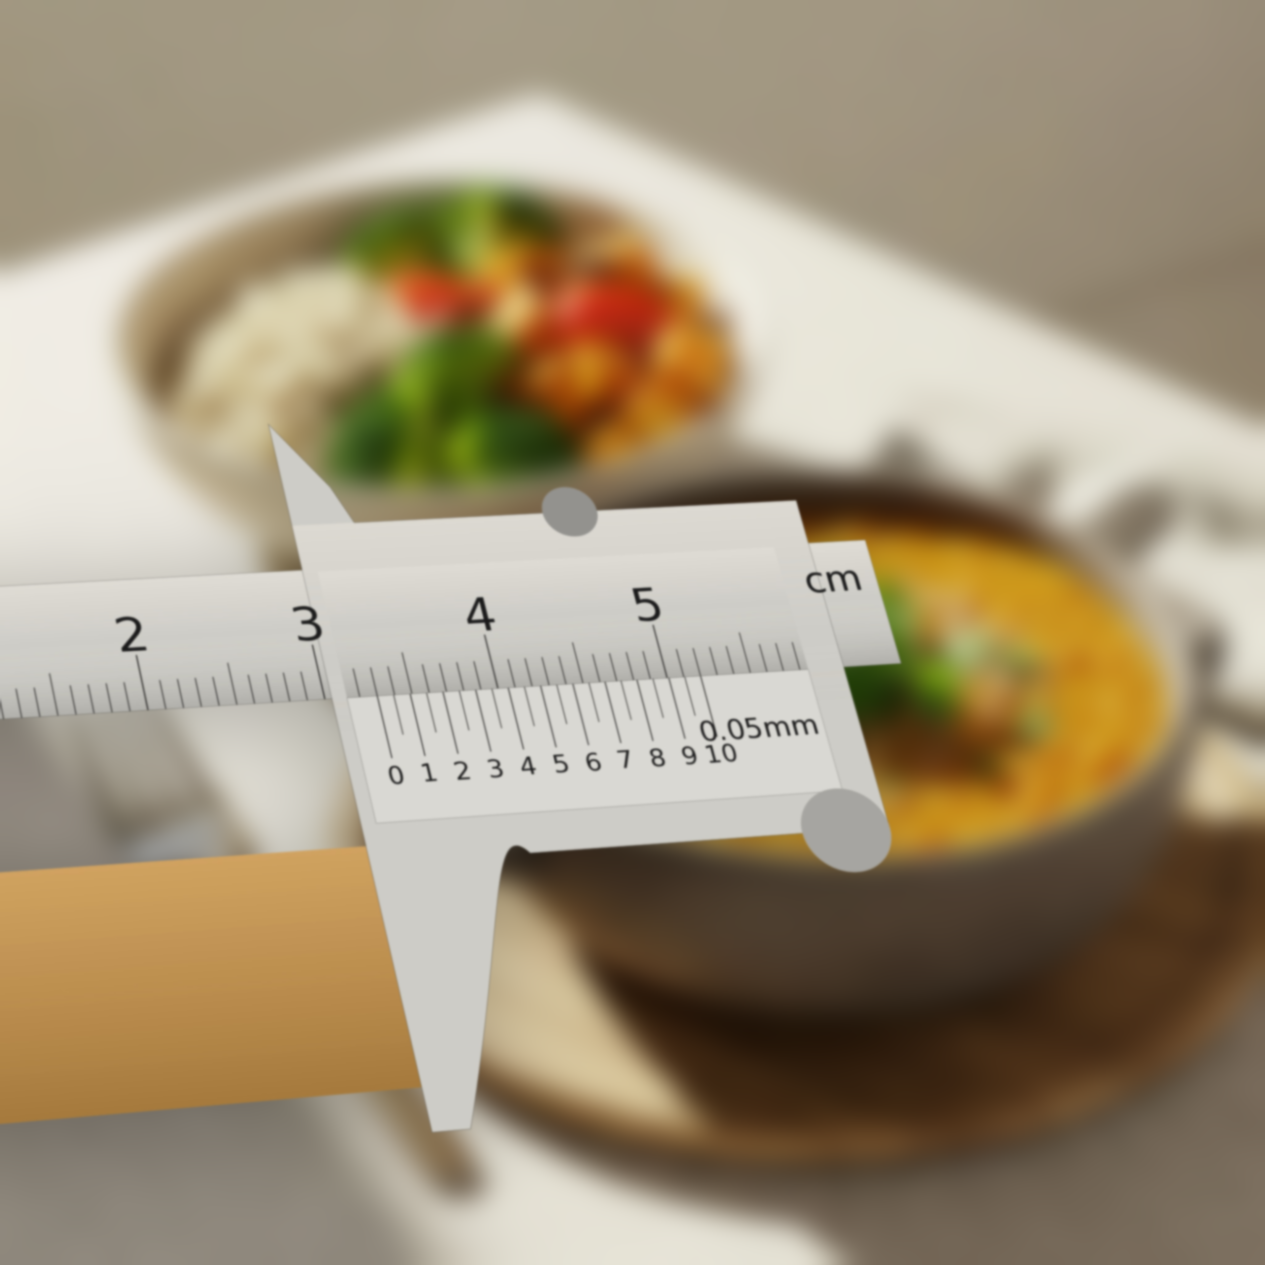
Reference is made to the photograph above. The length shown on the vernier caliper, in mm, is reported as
33.0 mm
